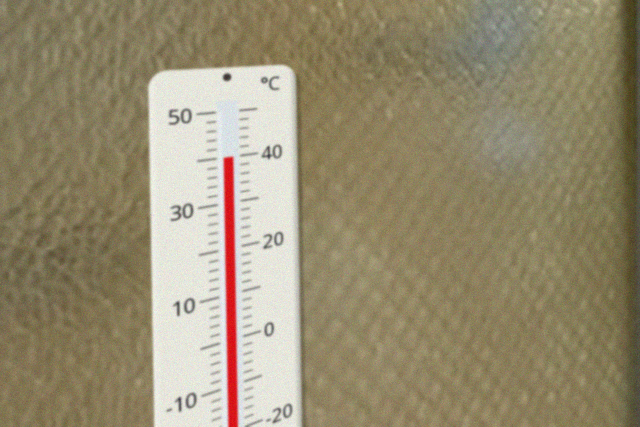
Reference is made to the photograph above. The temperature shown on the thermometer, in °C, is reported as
40 °C
